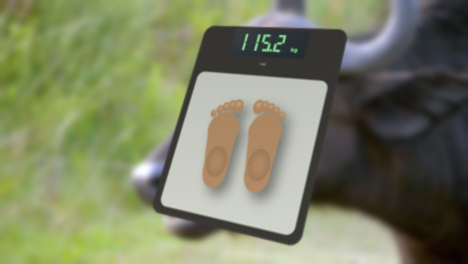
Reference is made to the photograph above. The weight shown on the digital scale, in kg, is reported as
115.2 kg
